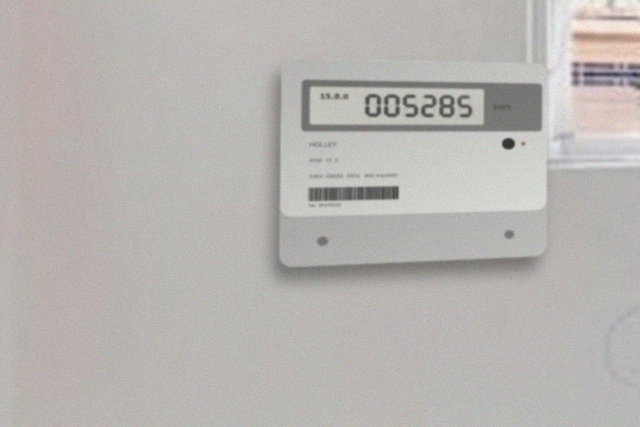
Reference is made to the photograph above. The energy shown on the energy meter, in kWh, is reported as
5285 kWh
